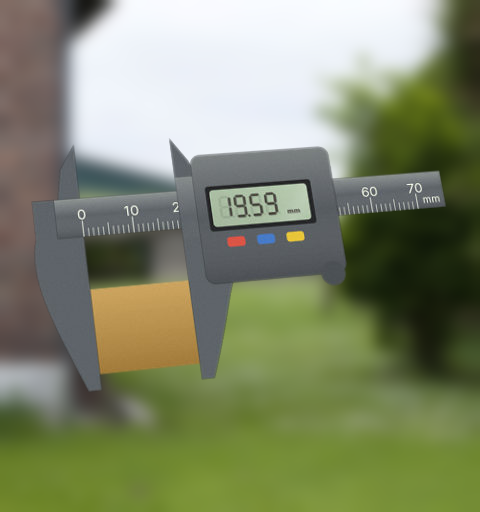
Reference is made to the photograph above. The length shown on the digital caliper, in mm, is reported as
19.59 mm
